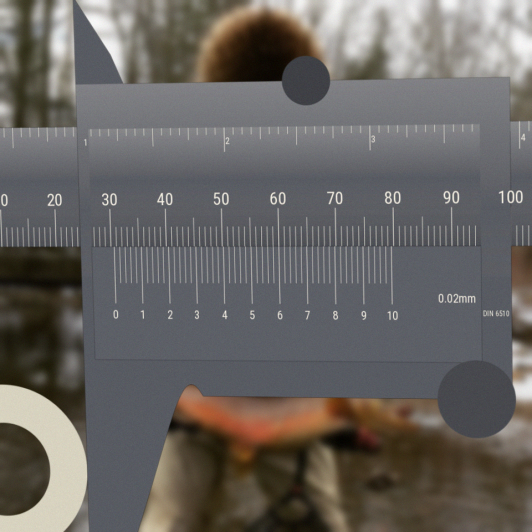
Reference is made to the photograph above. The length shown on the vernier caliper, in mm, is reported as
30.6 mm
